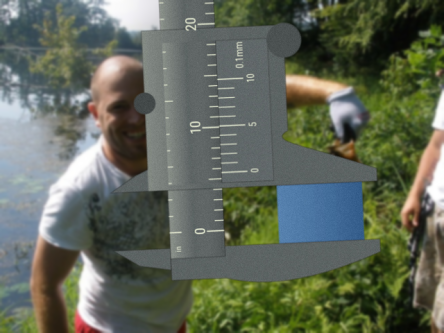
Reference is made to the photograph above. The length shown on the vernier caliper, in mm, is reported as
5.6 mm
